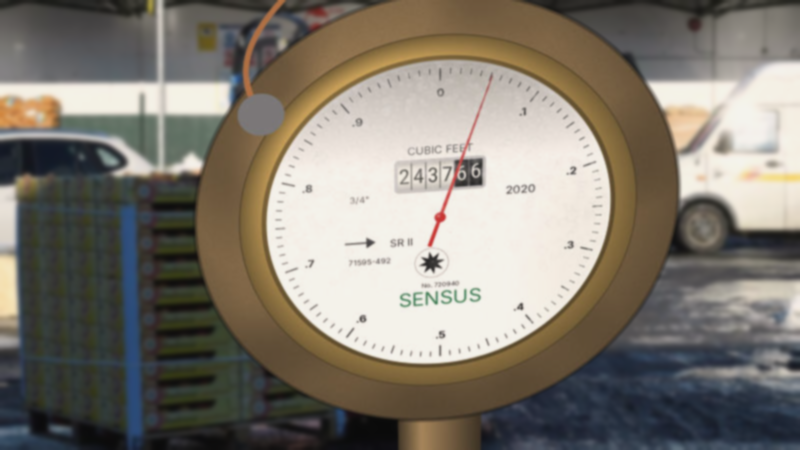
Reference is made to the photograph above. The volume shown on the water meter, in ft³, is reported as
243766.05 ft³
